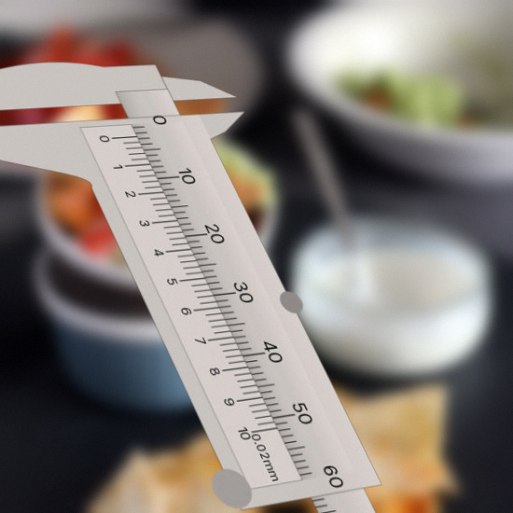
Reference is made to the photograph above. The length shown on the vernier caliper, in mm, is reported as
2.6 mm
